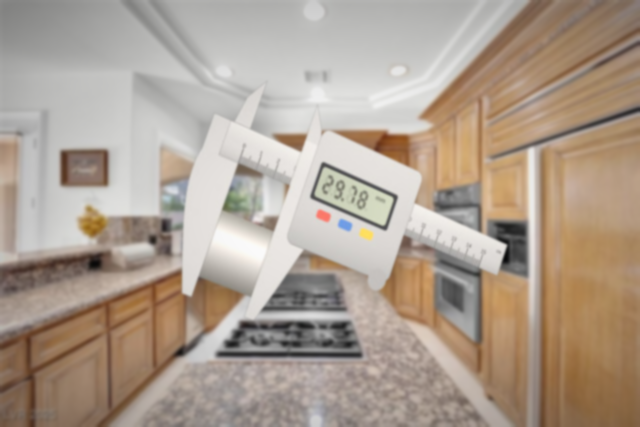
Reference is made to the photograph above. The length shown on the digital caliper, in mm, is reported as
29.78 mm
